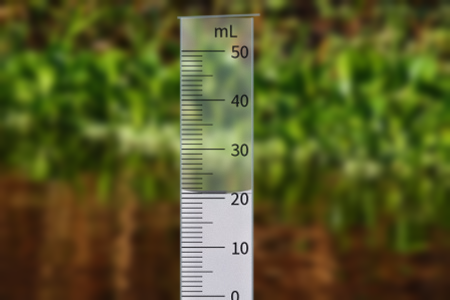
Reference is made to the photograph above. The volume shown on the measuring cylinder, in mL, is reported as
21 mL
